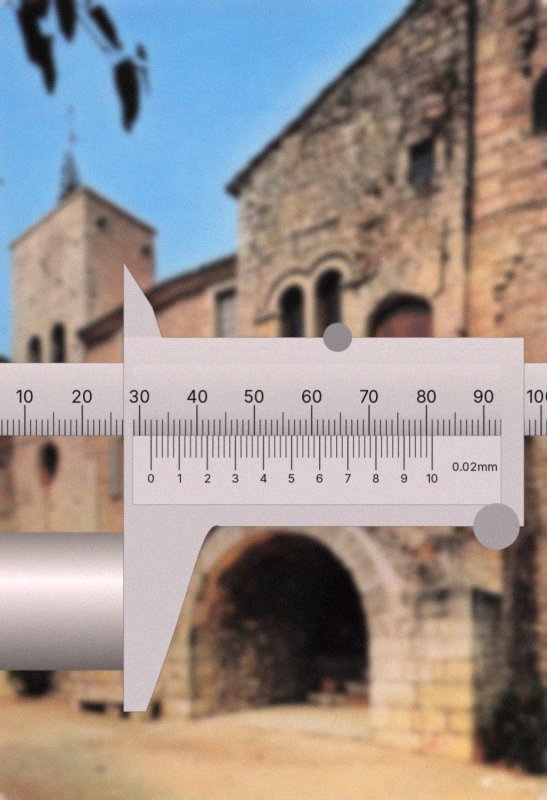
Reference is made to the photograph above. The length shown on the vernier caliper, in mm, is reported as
32.0 mm
